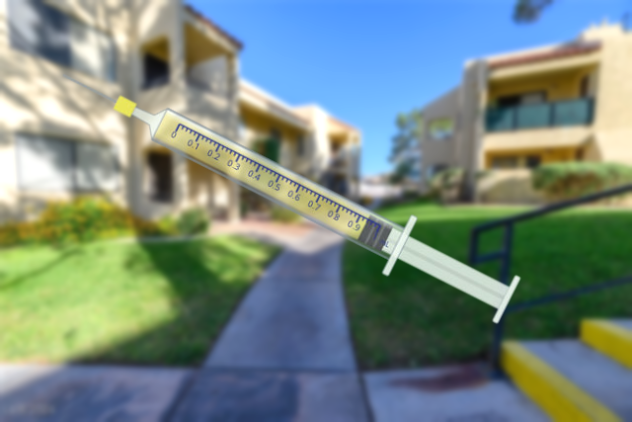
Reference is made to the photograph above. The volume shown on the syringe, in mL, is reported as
0.94 mL
